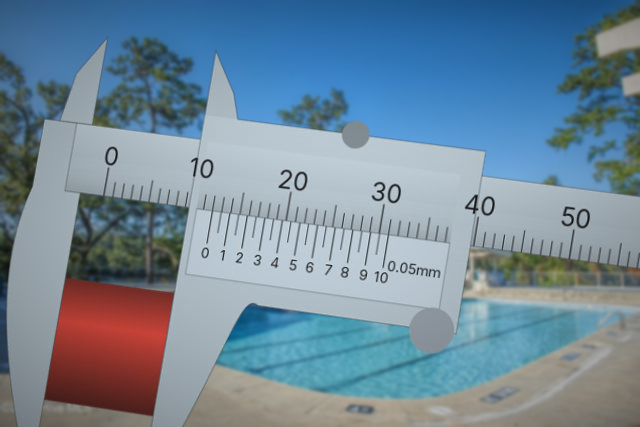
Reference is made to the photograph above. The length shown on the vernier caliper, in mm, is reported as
12.0 mm
